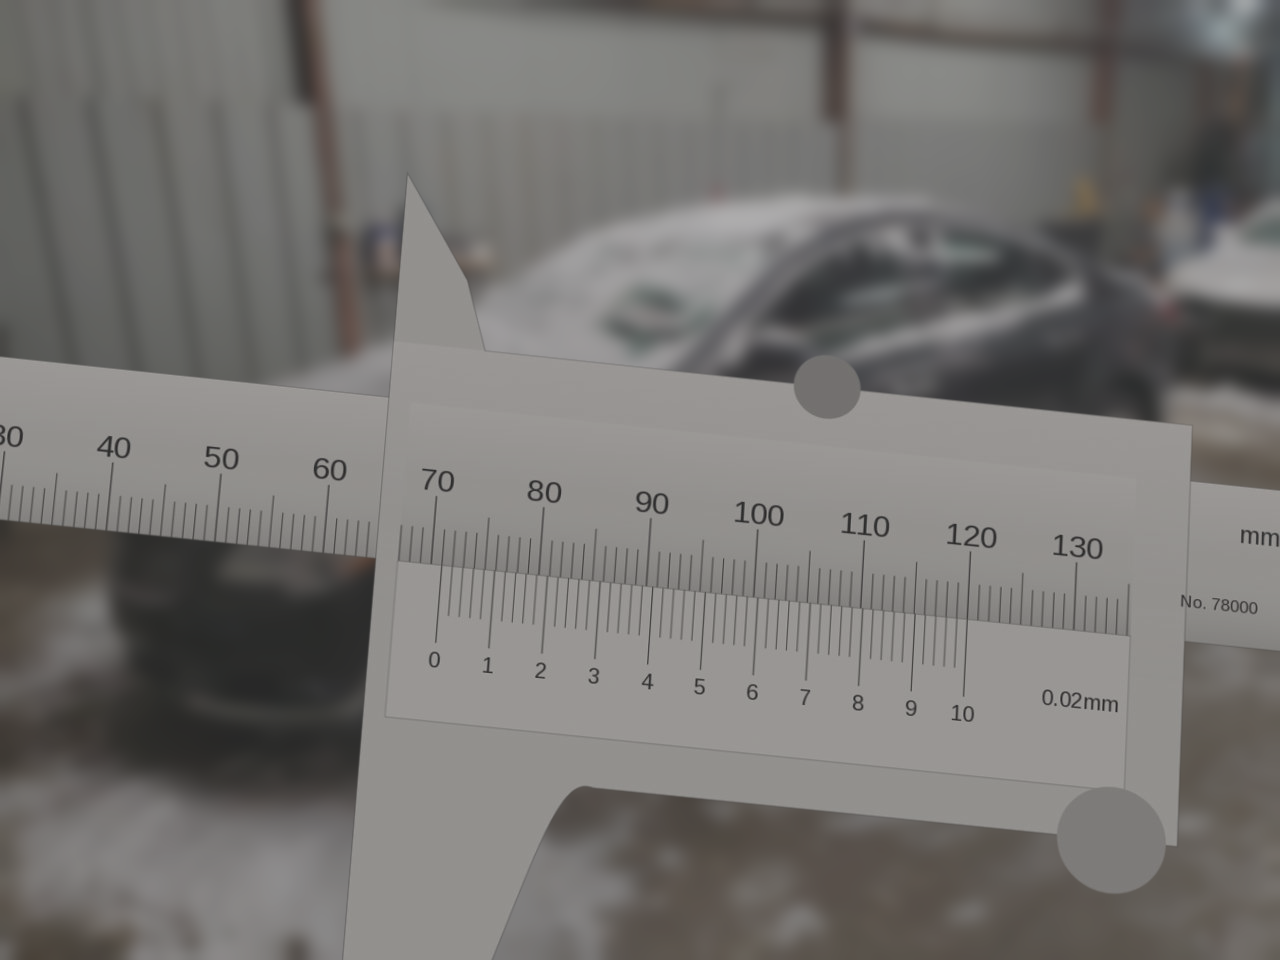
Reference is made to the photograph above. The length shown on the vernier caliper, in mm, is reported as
71.0 mm
